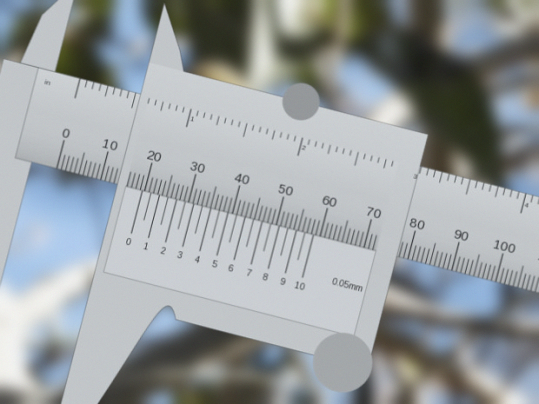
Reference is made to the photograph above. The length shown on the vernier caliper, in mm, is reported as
19.5 mm
